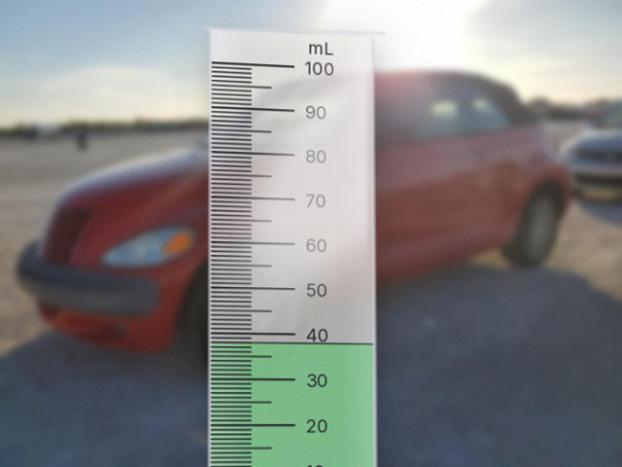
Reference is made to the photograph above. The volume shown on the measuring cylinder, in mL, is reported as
38 mL
